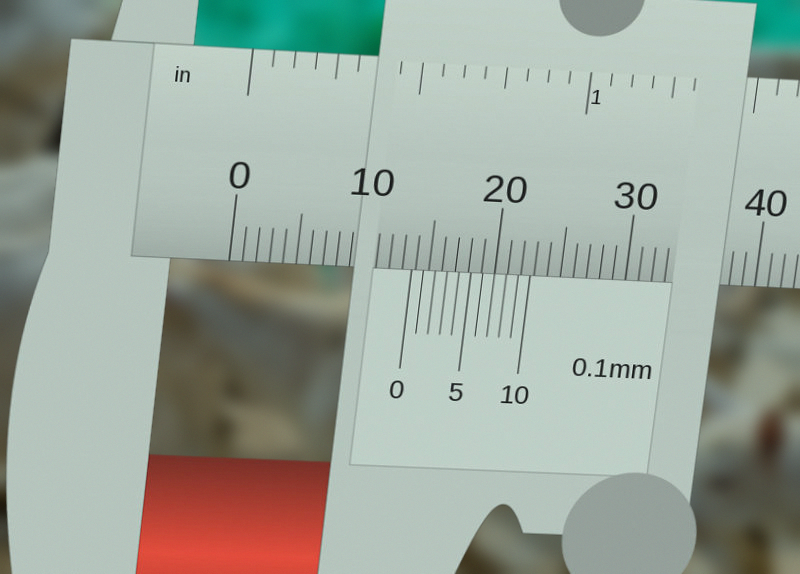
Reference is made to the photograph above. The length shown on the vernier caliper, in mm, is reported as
13.7 mm
